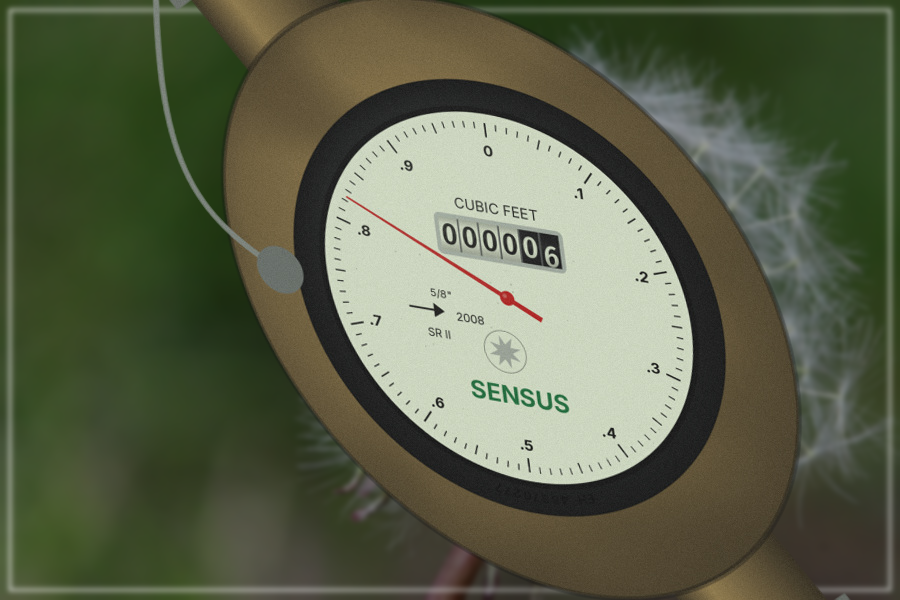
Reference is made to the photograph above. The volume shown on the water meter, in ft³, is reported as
5.82 ft³
